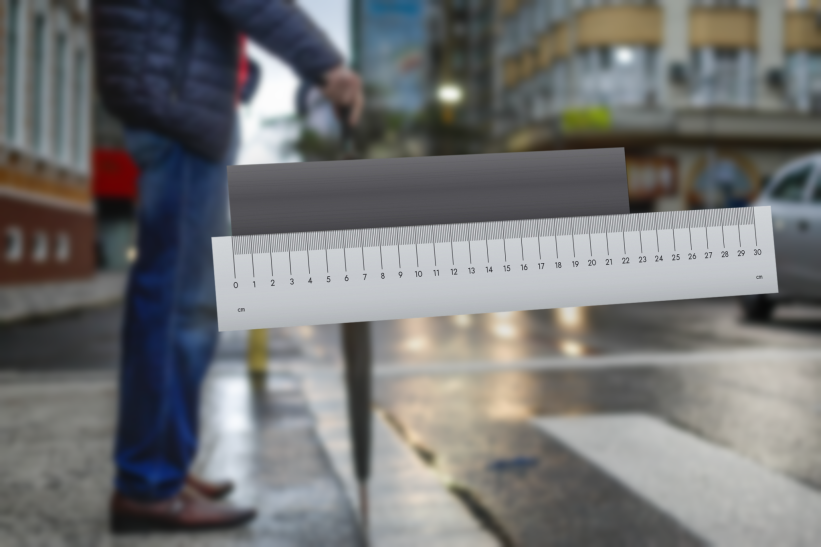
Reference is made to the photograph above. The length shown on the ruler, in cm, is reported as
22.5 cm
